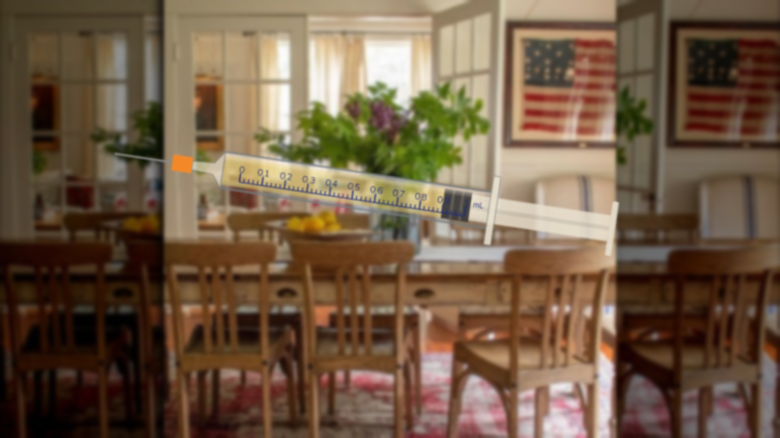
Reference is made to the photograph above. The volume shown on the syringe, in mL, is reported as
0.9 mL
